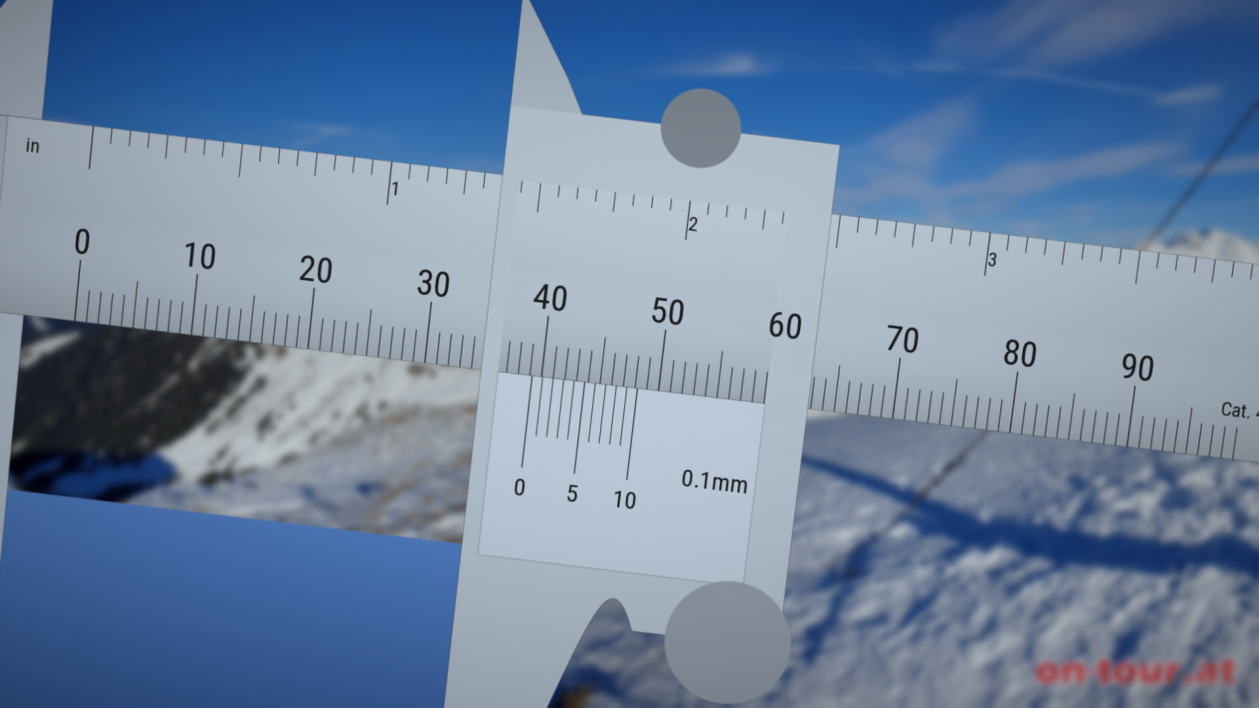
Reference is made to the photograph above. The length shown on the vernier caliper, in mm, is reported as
39.2 mm
